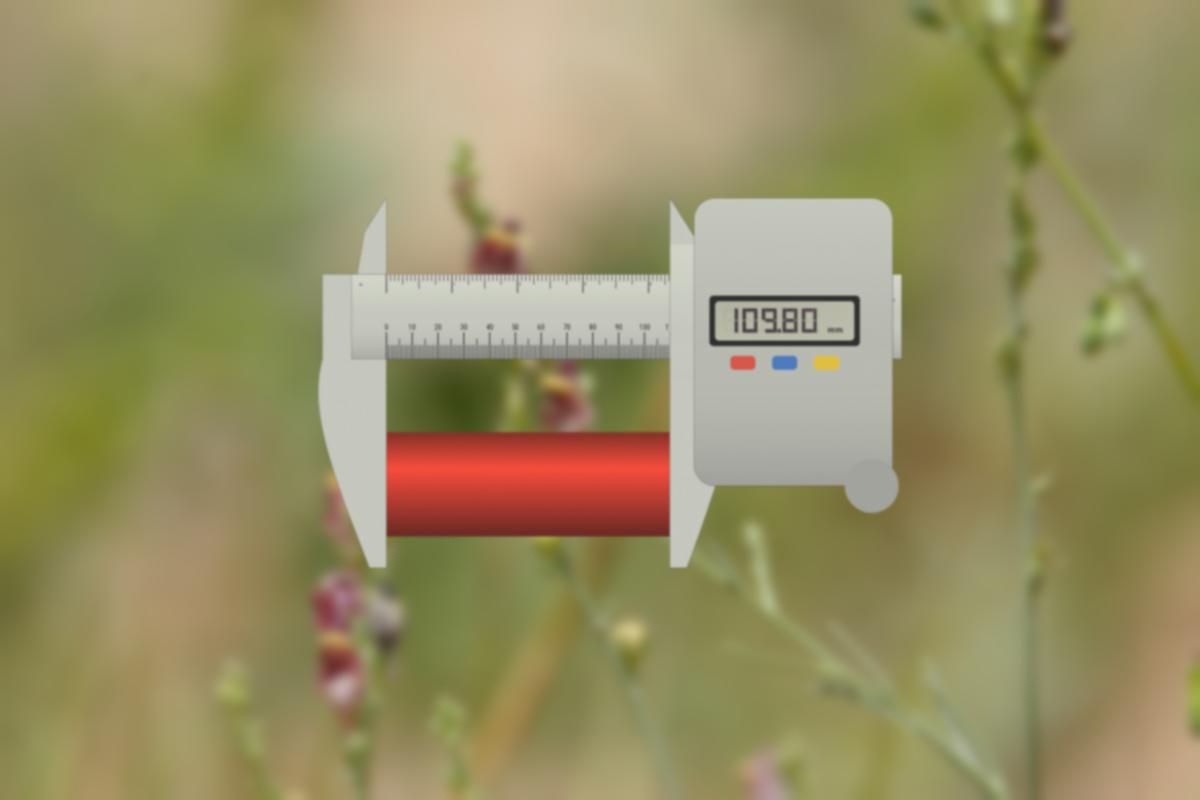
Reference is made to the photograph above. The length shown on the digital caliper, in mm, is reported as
109.80 mm
